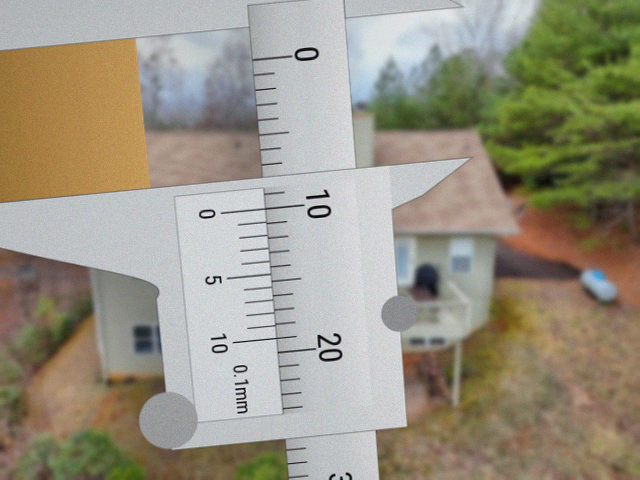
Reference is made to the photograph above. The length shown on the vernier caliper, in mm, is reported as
10.0 mm
